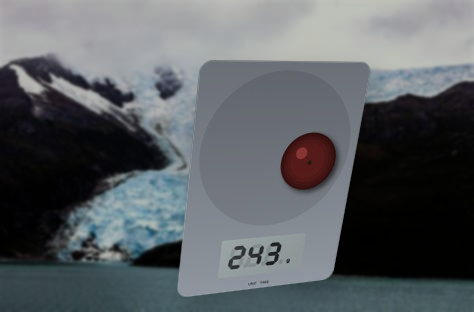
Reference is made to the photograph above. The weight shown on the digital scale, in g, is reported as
243 g
